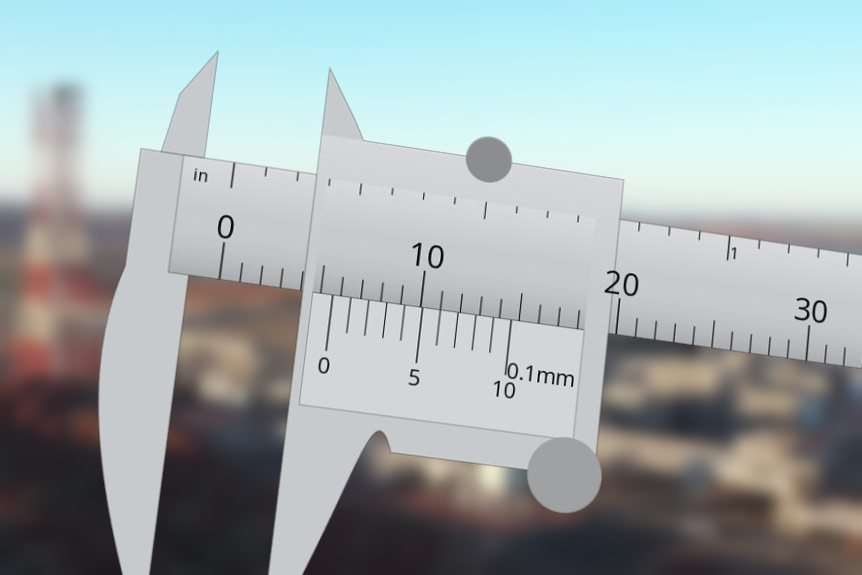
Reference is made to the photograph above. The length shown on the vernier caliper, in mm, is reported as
5.6 mm
